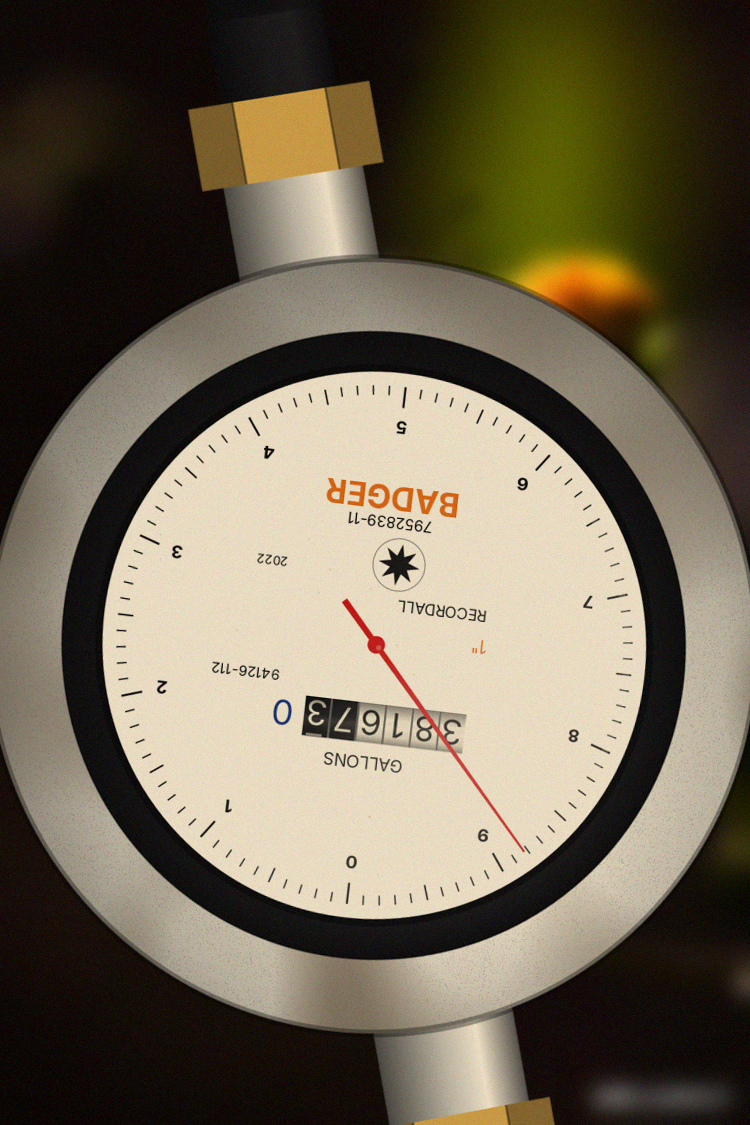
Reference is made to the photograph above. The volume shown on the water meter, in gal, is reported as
3816728.8 gal
